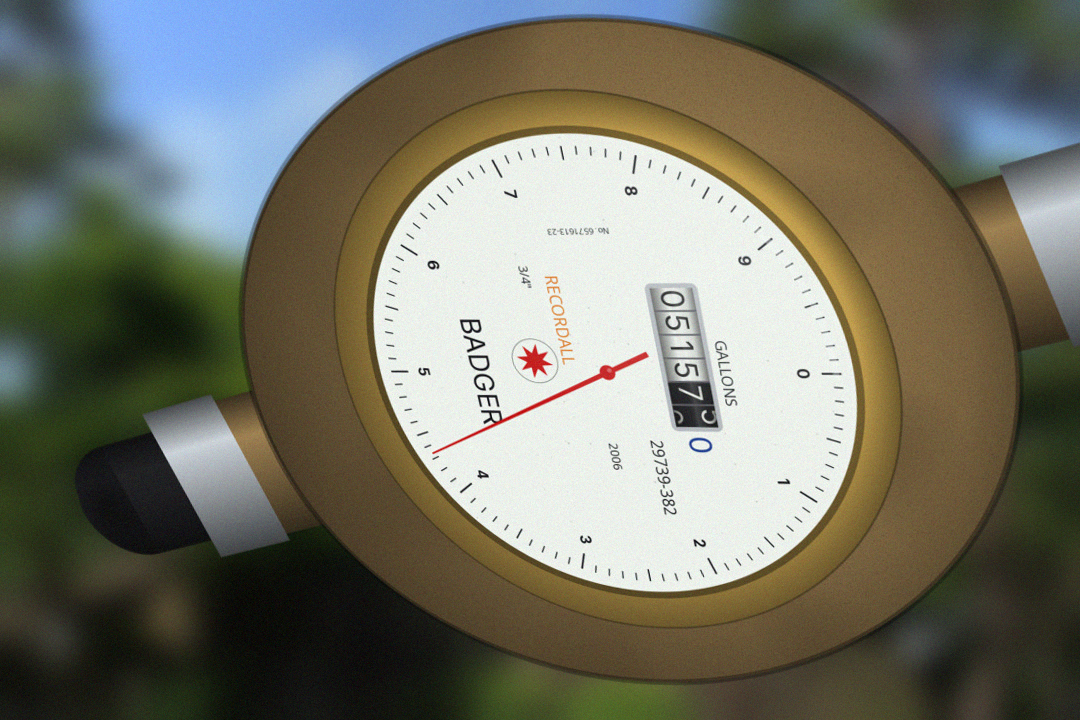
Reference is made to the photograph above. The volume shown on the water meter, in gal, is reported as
515754.3 gal
